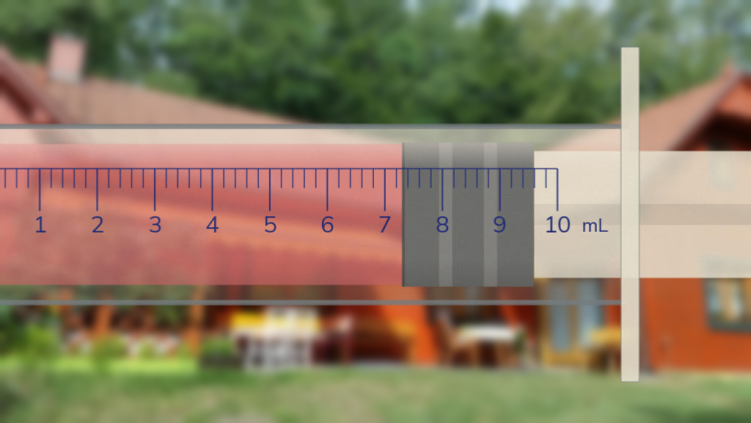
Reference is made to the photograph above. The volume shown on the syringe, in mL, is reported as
7.3 mL
